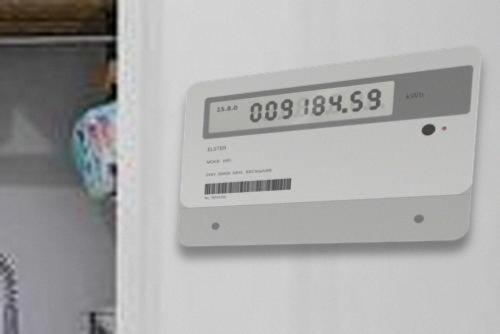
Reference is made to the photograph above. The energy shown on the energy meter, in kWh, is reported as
9184.59 kWh
